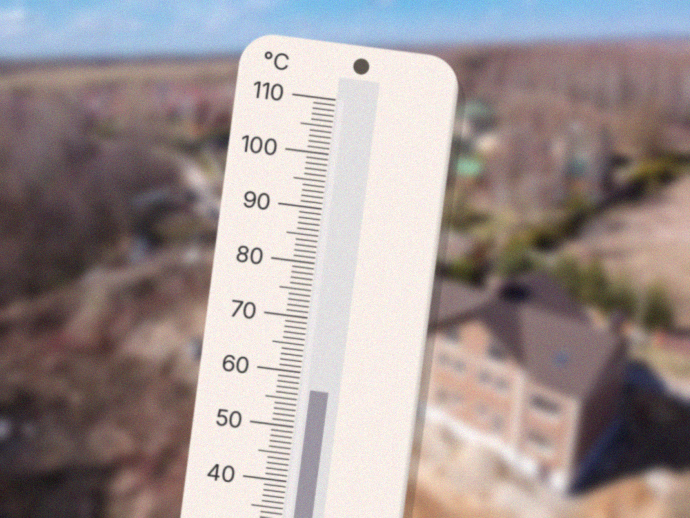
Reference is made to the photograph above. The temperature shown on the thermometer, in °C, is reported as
57 °C
